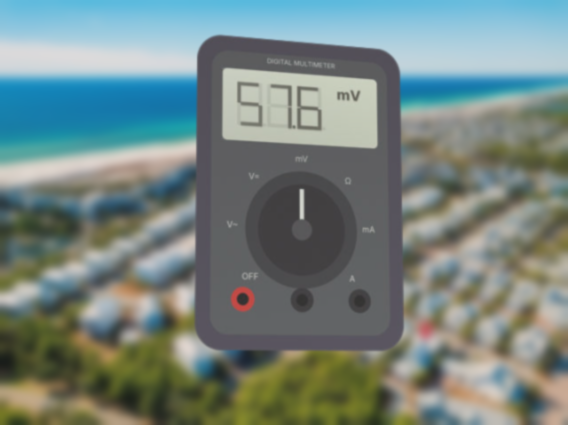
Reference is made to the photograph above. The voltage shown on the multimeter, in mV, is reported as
57.6 mV
